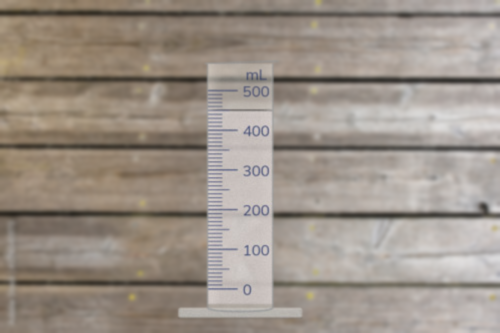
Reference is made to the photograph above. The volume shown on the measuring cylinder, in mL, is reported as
450 mL
